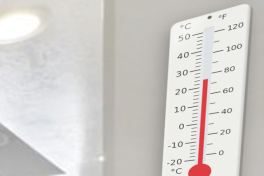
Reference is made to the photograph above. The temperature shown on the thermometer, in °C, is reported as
24 °C
